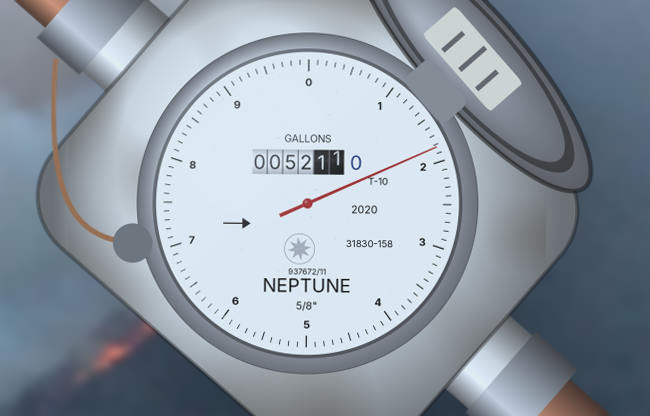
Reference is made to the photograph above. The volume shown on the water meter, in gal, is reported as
52111.8 gal
